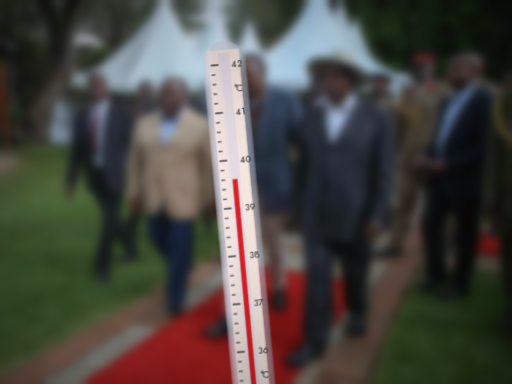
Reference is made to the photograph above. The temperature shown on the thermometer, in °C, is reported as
39.6 °C
